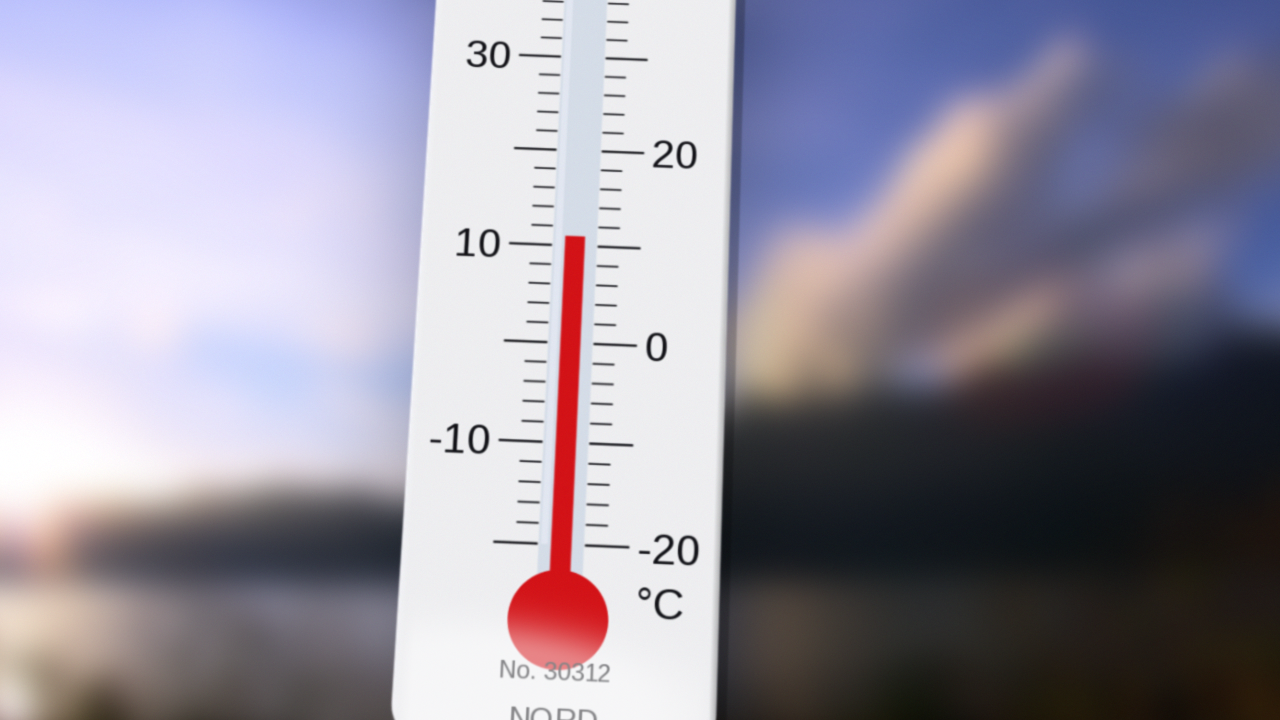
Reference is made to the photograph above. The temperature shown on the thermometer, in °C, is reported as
11 °C
